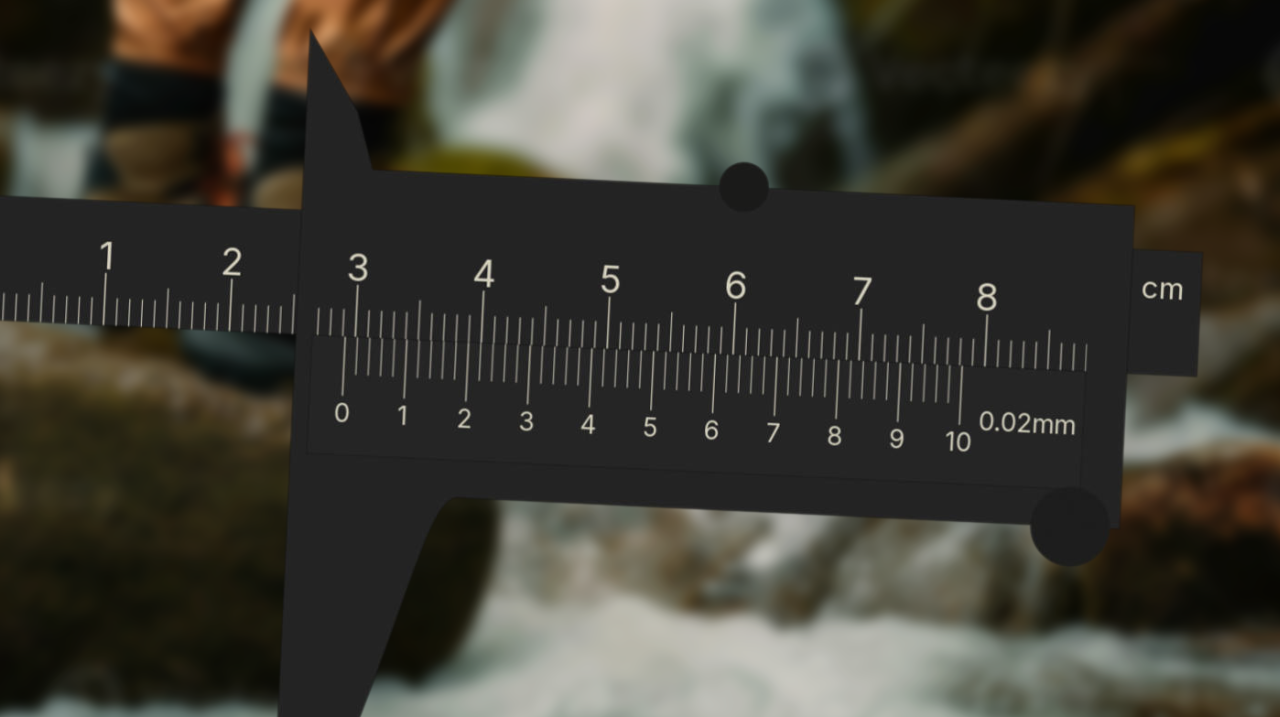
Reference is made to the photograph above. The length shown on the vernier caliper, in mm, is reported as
29.2 mm
